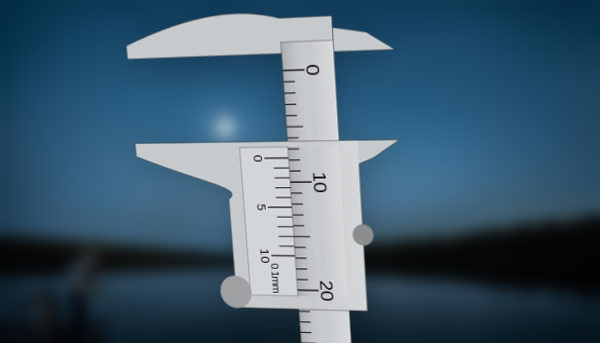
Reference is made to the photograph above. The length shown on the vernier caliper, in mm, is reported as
7.8 mm
